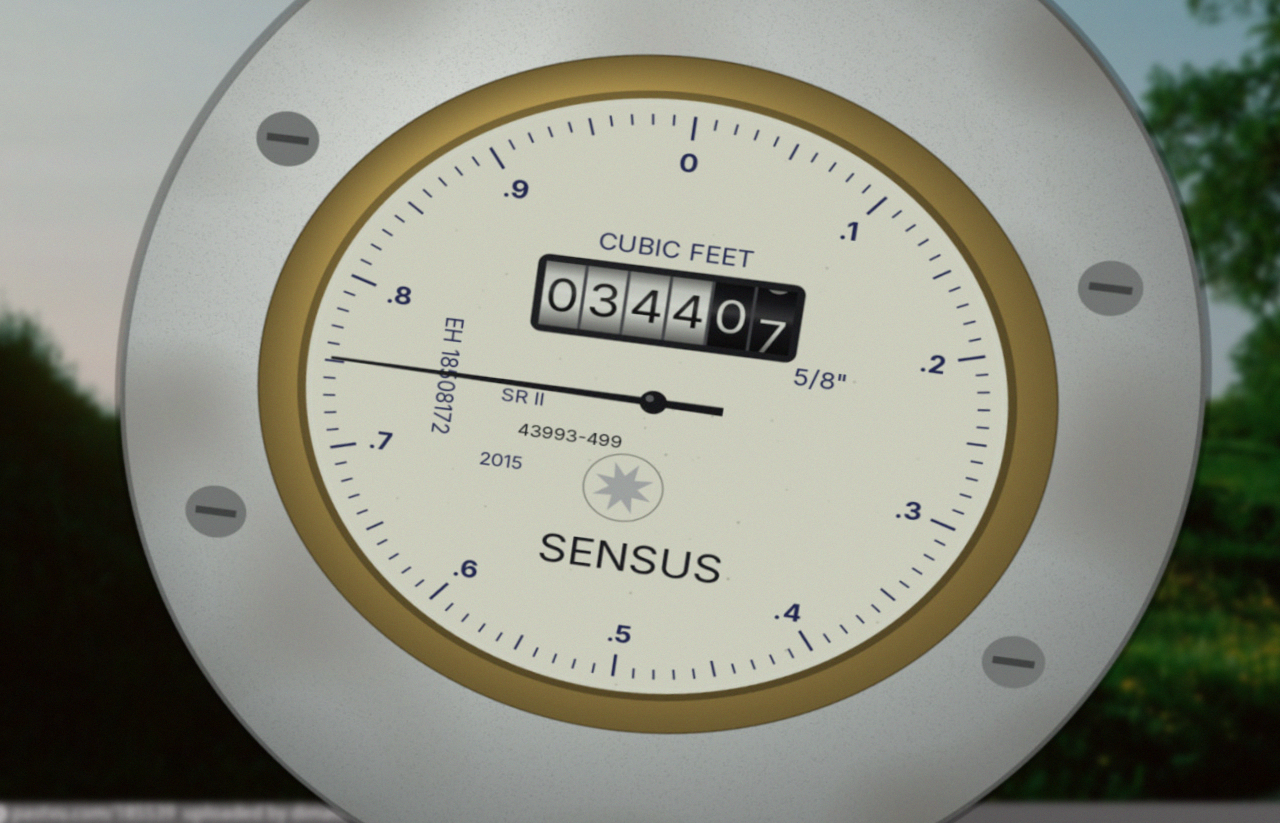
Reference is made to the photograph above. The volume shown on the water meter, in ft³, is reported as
34406.75 ft³
